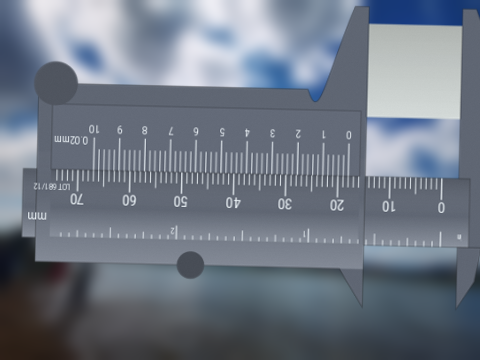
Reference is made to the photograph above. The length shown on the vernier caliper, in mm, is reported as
18.0 mm
